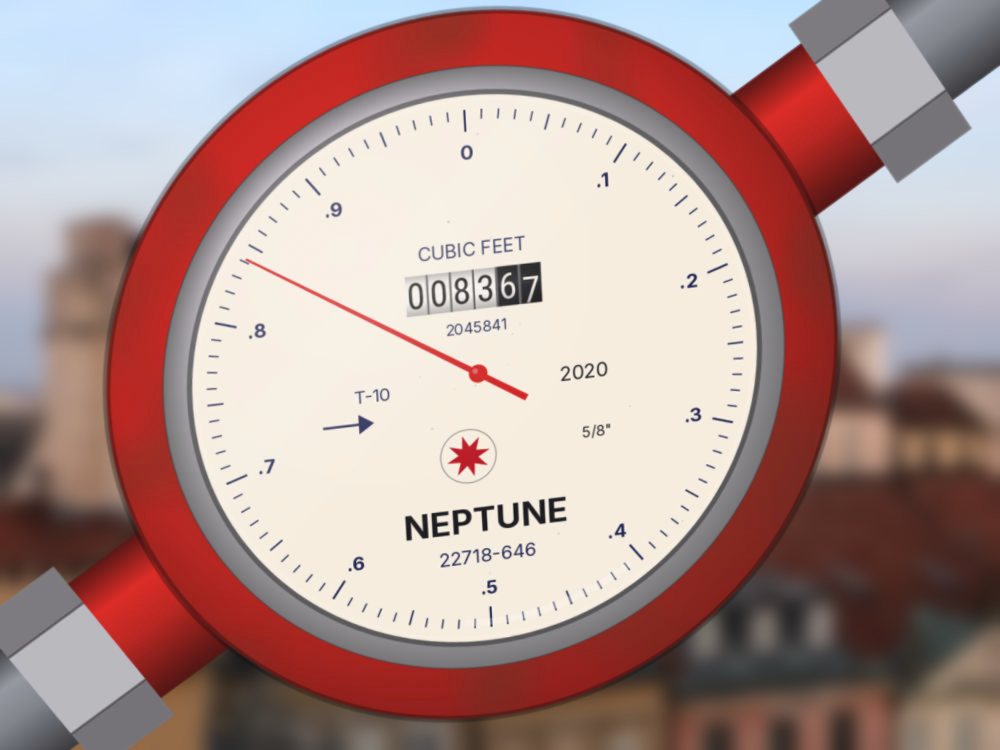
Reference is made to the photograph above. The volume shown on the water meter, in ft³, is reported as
8366.84 ft³
